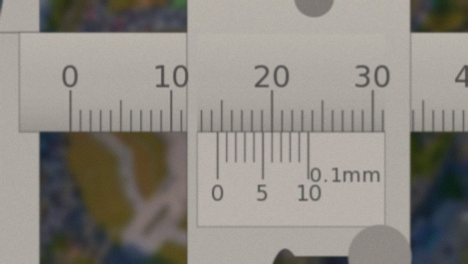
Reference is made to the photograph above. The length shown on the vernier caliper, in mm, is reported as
14.6 mm
